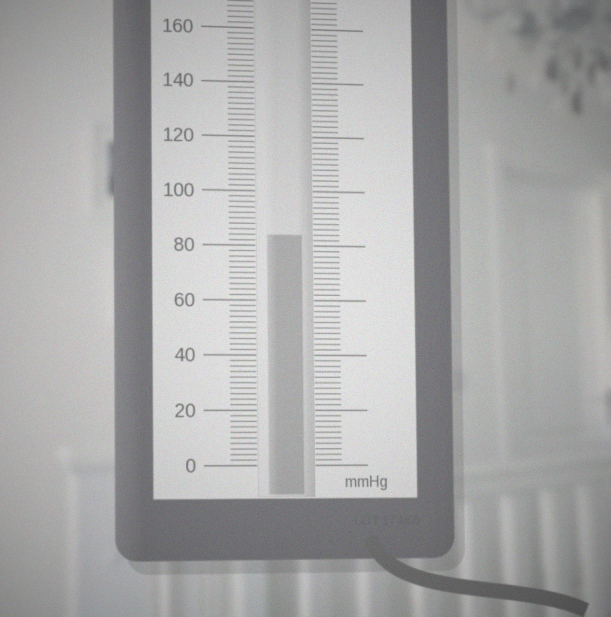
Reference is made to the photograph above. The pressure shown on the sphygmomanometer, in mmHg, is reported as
84 mmHg
